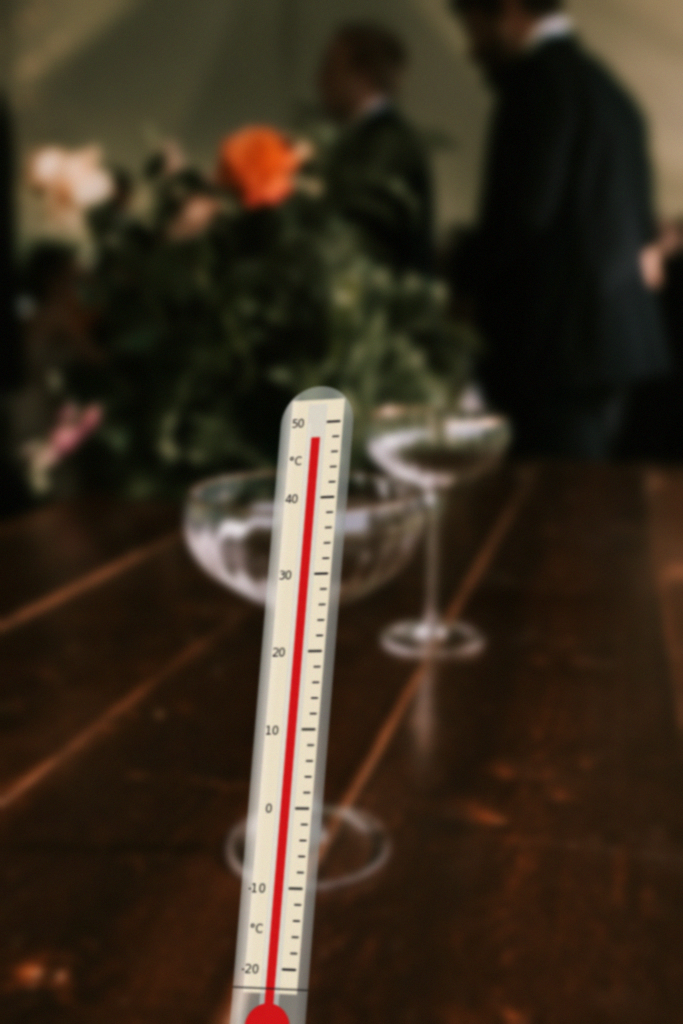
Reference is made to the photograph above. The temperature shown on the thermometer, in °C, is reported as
48 °C
